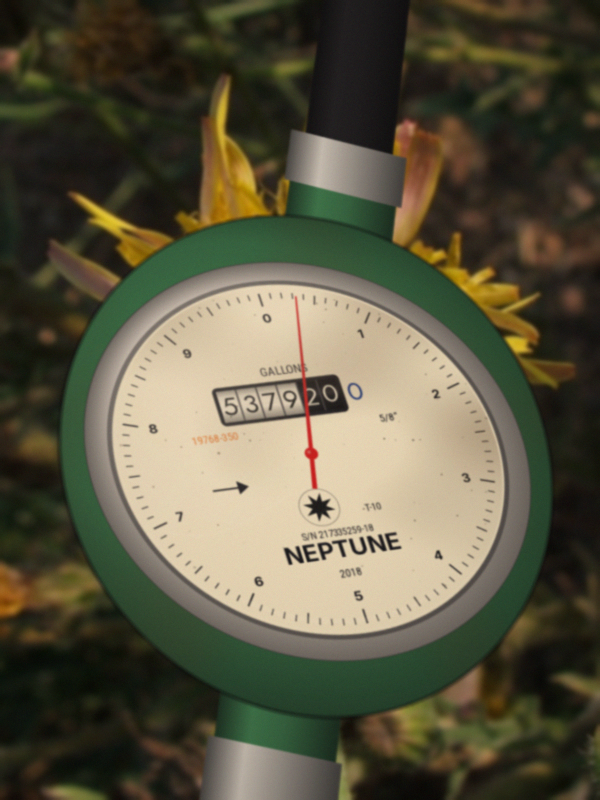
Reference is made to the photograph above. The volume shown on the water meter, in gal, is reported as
5379200.3 gal
